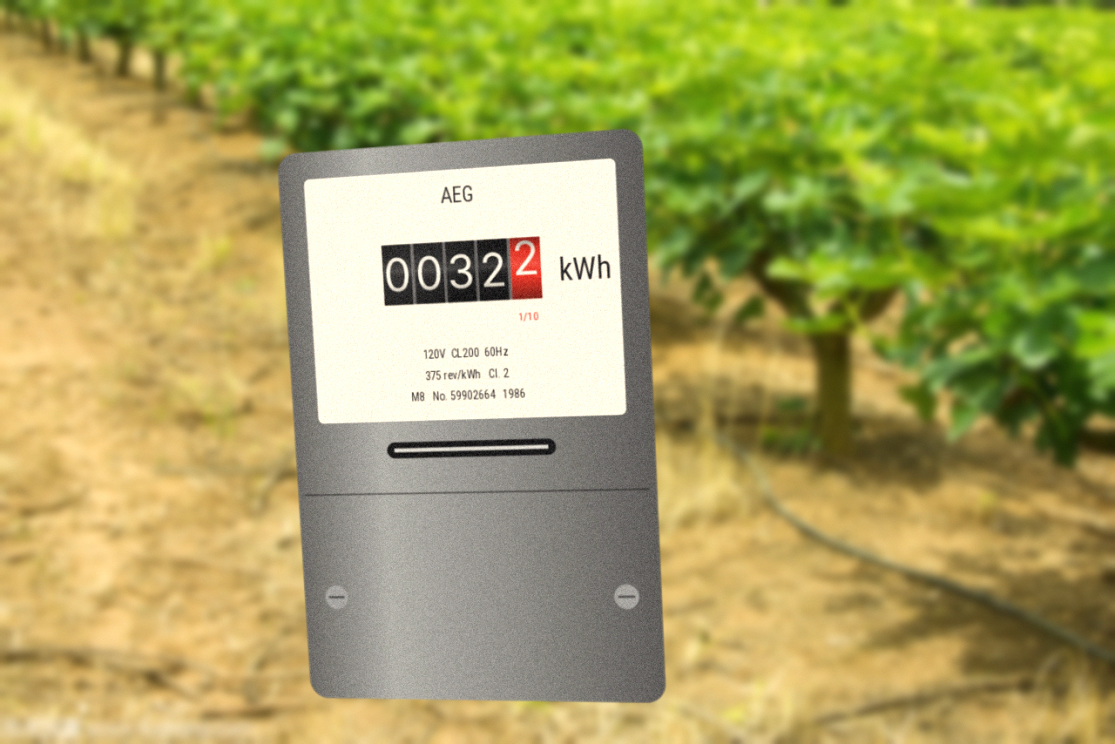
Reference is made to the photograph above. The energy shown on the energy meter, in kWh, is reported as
32.2 kWh
